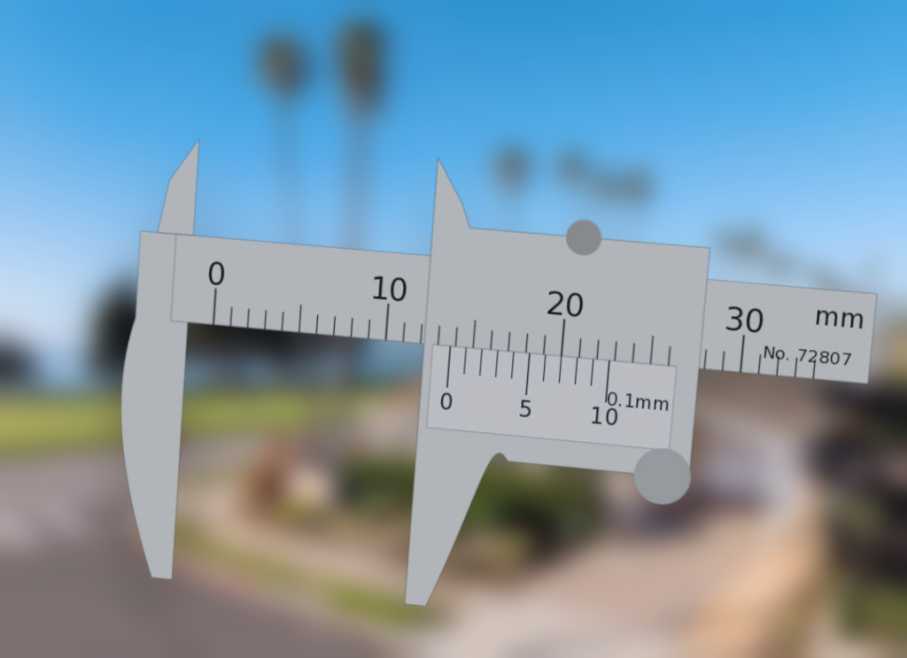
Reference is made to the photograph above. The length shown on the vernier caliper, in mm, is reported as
13.7 mm
